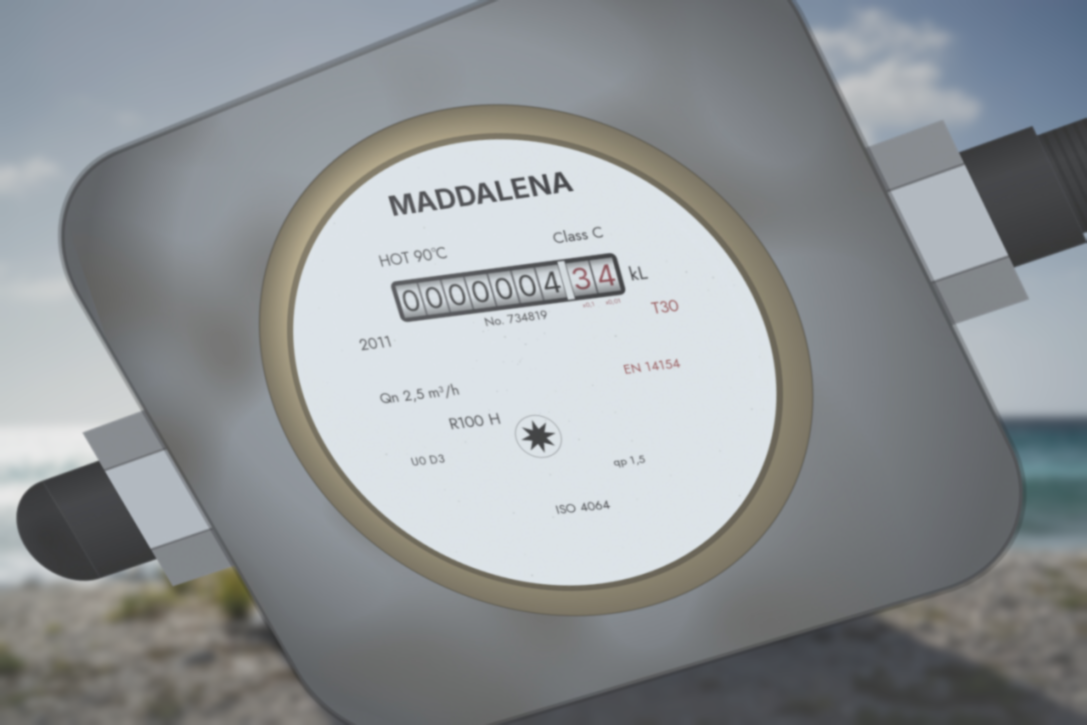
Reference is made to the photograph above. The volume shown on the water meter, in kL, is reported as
4.34 kL
